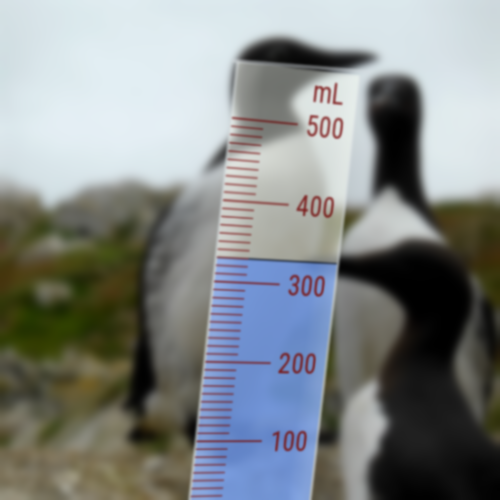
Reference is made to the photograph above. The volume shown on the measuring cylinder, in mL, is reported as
330 mL
